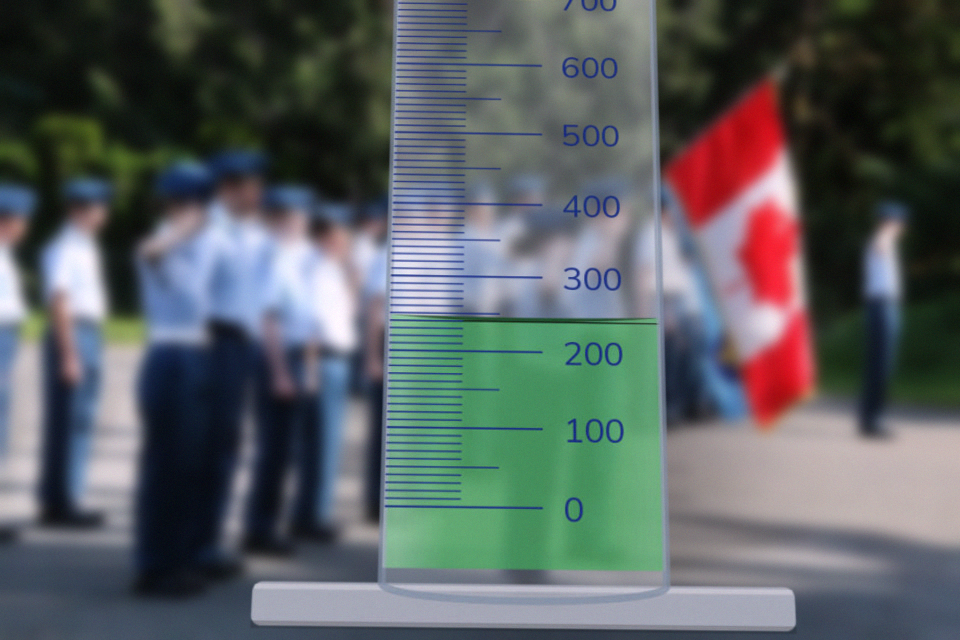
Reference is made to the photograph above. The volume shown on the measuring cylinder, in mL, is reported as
240 mL
